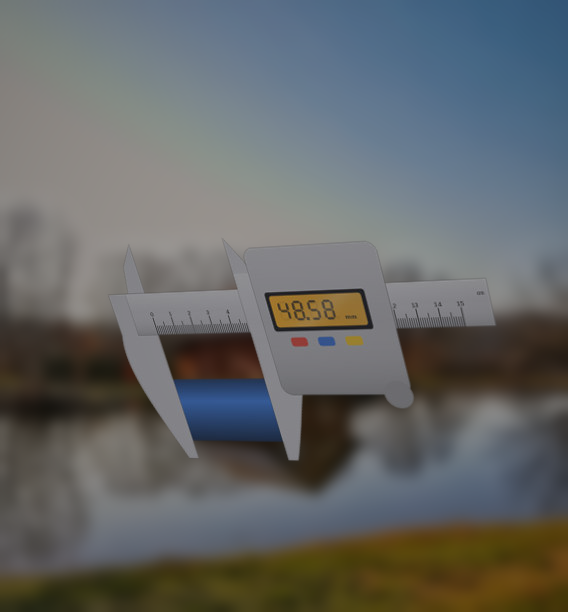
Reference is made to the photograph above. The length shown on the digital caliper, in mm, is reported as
48.58 mm
